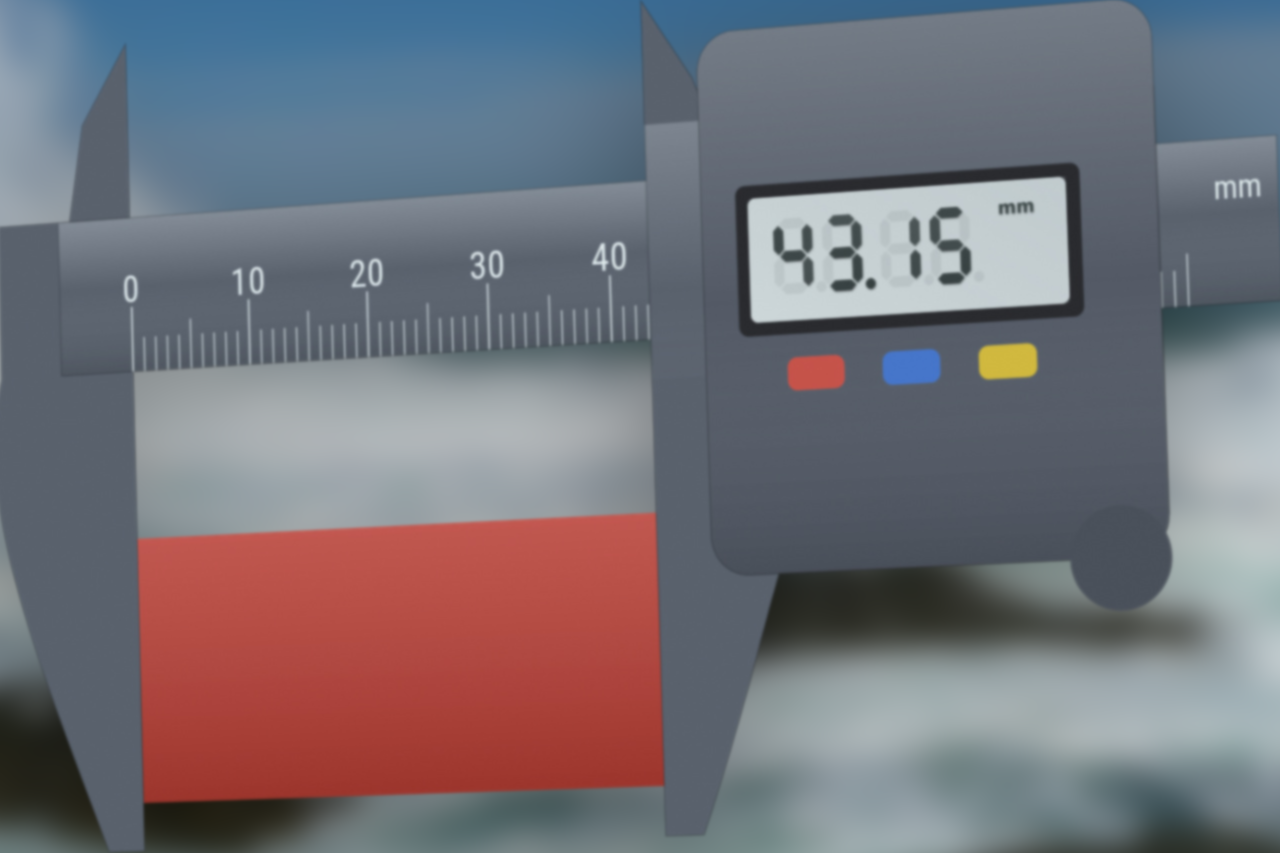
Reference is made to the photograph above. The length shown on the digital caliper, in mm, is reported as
43.15 mm
